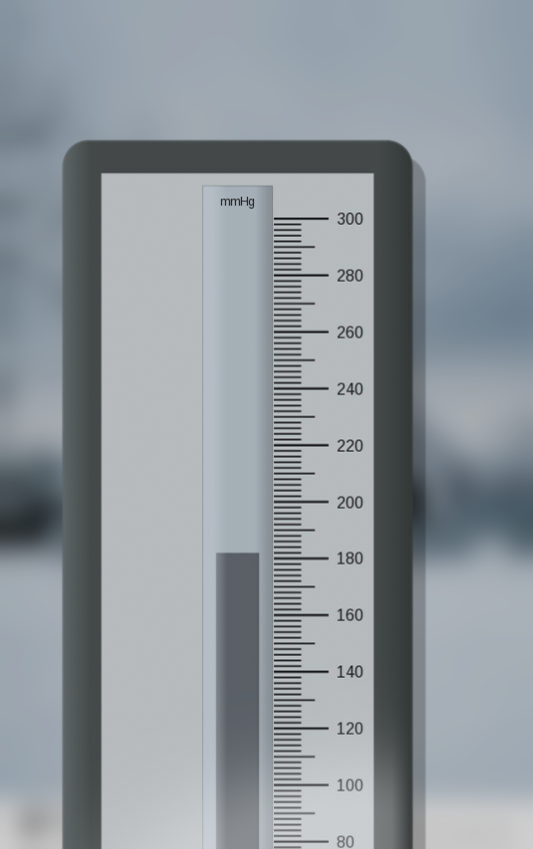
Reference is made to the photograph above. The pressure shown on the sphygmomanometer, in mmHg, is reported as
182 mmHg
